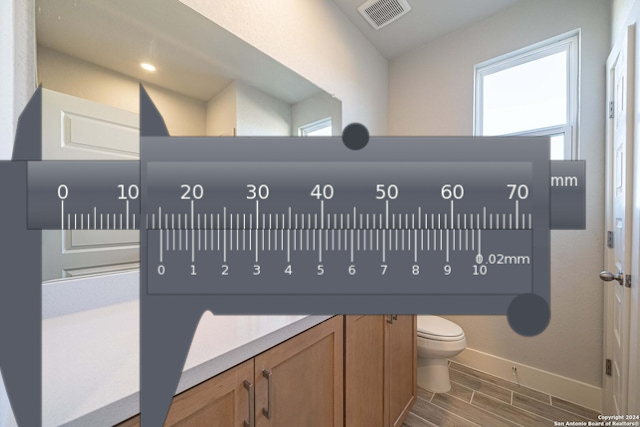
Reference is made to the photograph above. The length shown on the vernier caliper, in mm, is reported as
15.2 mm
